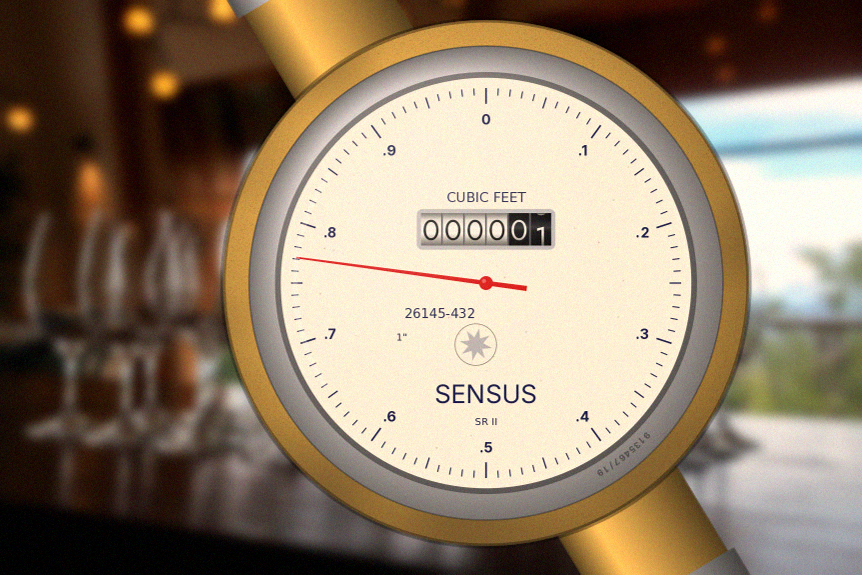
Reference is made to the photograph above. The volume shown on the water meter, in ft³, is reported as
0.77 ft³
